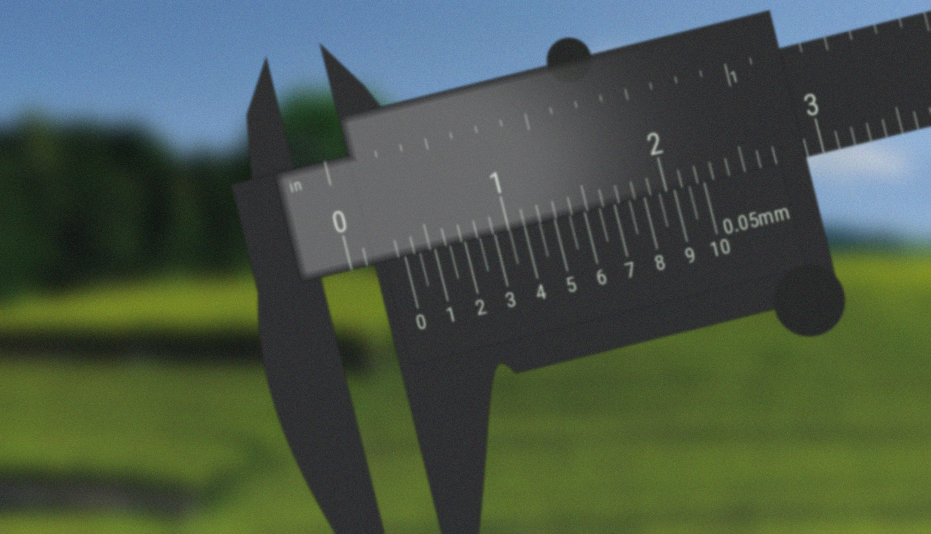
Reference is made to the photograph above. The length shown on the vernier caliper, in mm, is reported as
3.4 mm
